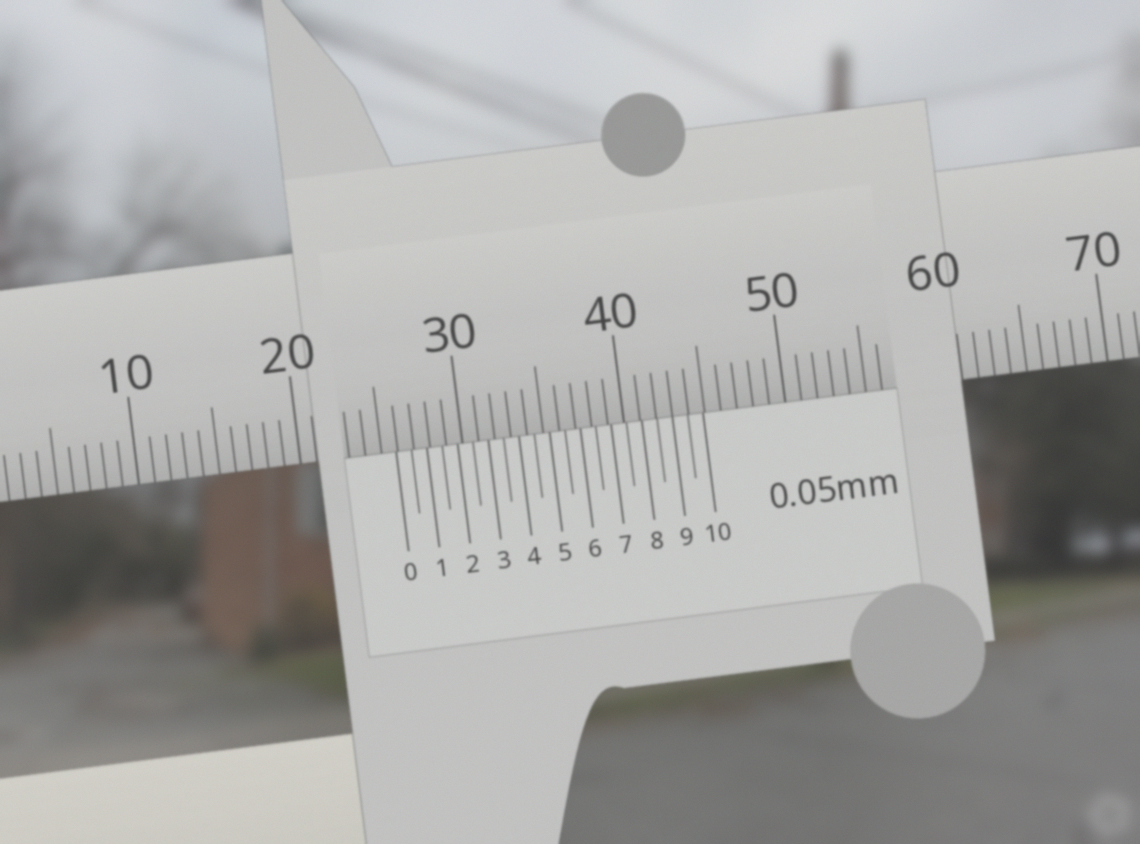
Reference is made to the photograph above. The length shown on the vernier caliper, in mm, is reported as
25.9 mm
